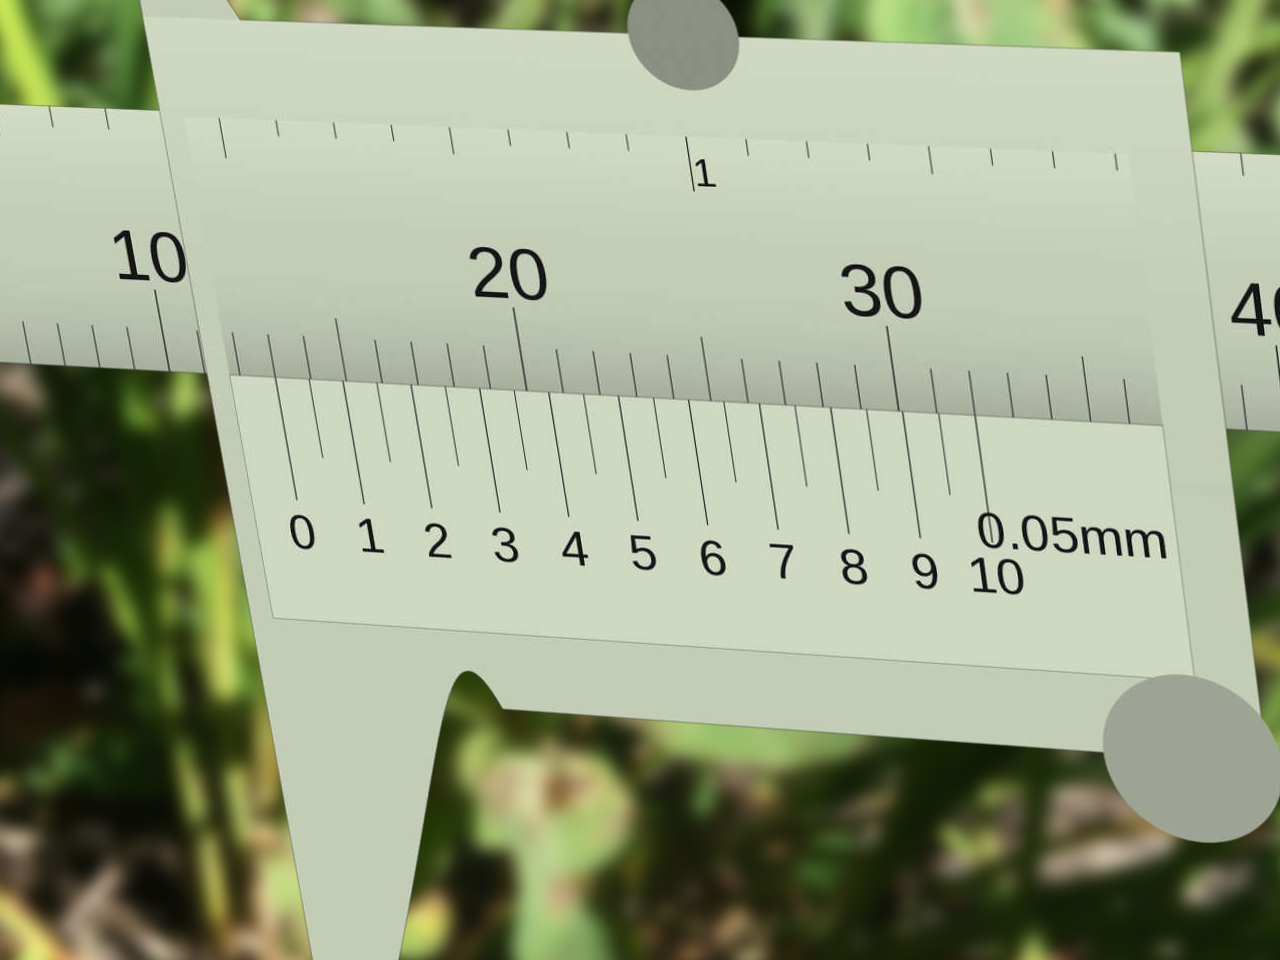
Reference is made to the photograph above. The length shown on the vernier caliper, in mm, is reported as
13.00 mm
